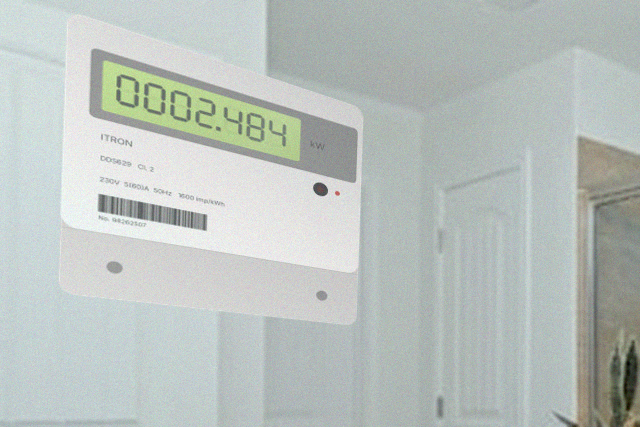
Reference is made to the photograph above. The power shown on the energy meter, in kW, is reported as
2.484 kW
